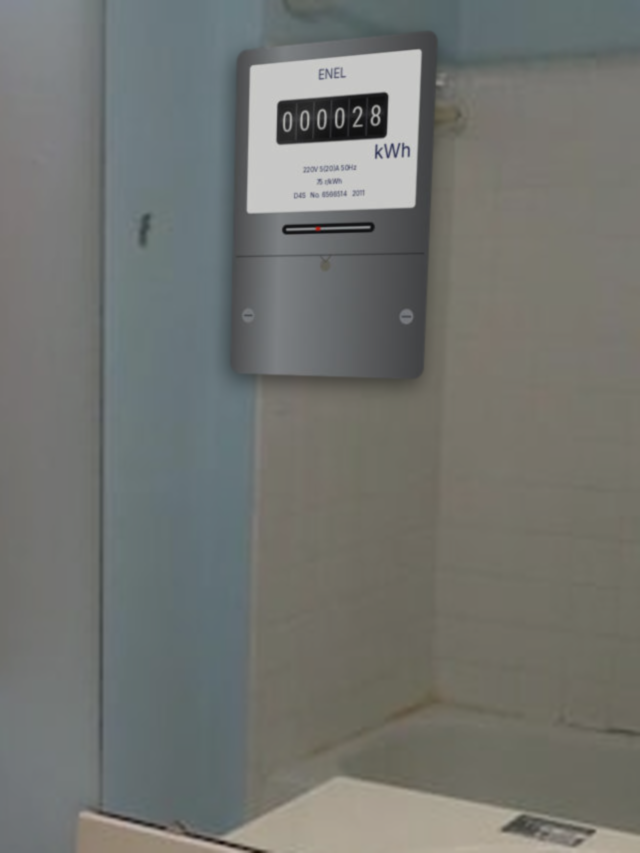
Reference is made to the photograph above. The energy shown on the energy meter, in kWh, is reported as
28 kWh
